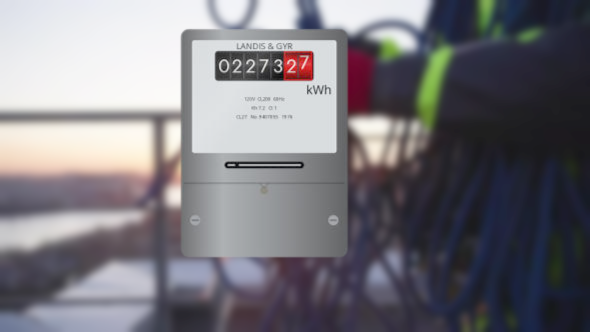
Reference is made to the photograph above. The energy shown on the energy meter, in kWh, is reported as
2273.27 kWh
